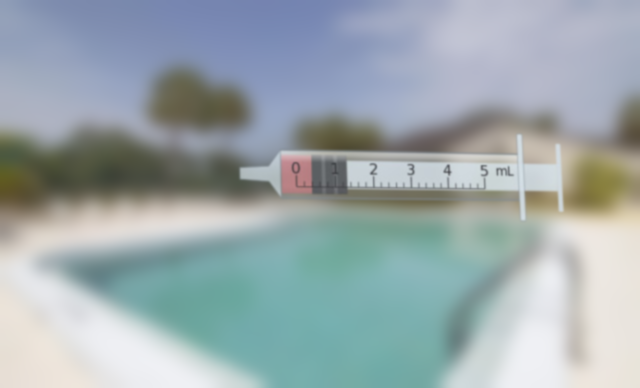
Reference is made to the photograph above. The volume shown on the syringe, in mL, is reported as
0.4 mL
